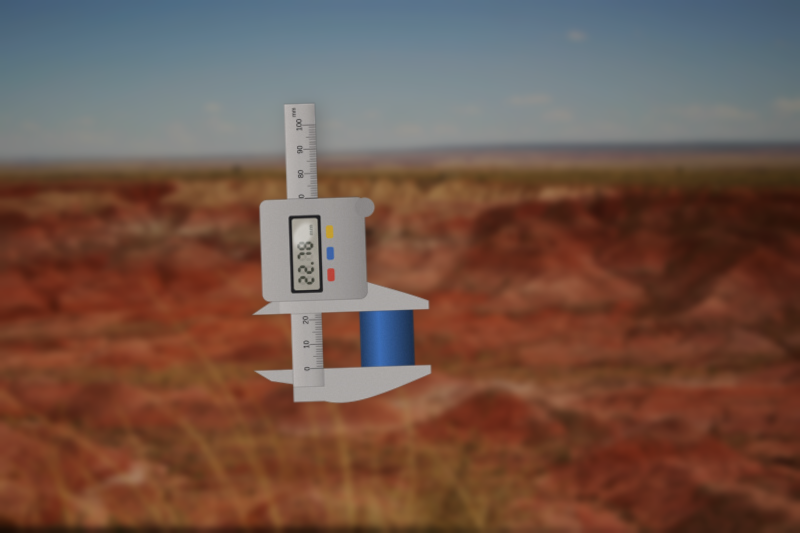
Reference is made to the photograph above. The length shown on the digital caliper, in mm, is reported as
22.78 mm
